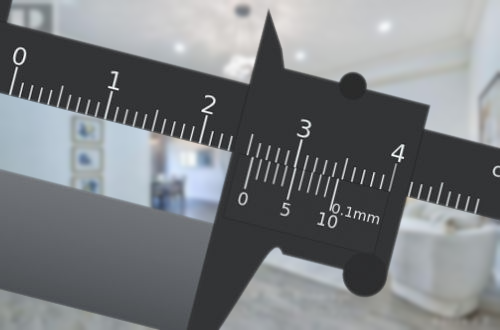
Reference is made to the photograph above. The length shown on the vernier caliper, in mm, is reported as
25.6 mm
